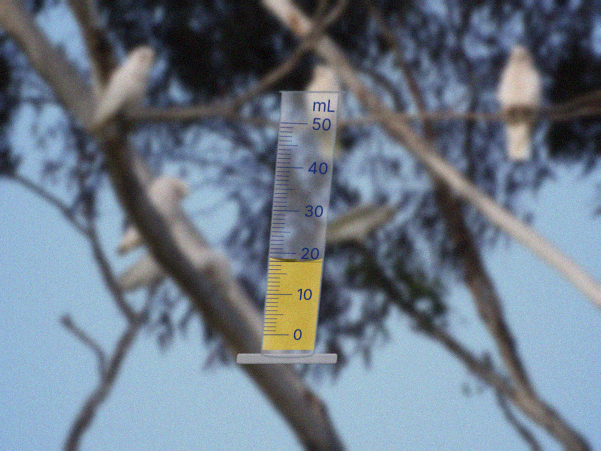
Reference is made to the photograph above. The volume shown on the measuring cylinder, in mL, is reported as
18 mL
